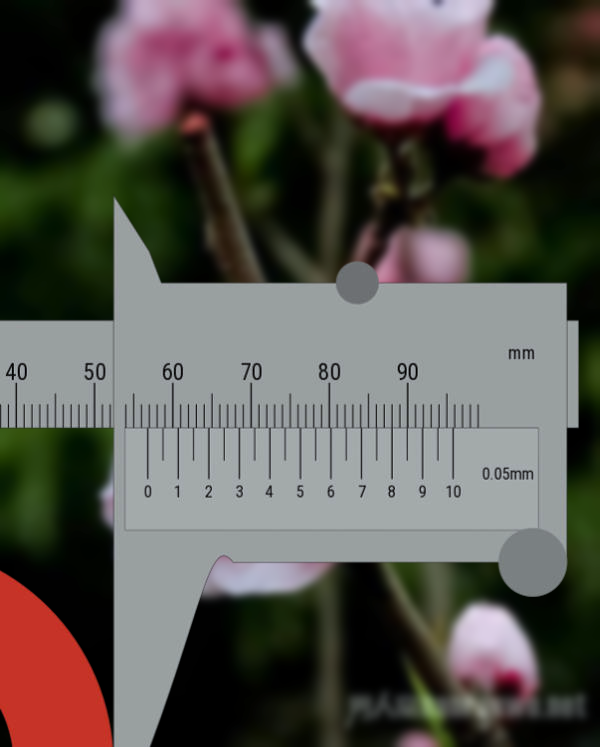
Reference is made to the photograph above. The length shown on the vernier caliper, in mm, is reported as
56.8 mm
